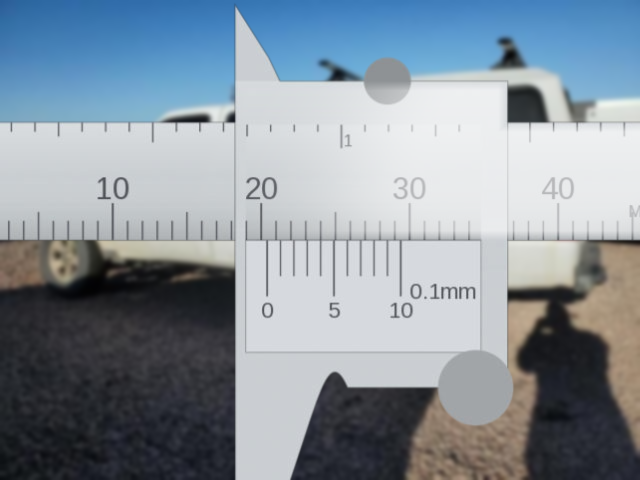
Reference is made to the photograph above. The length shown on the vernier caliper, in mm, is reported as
20.4 mm
